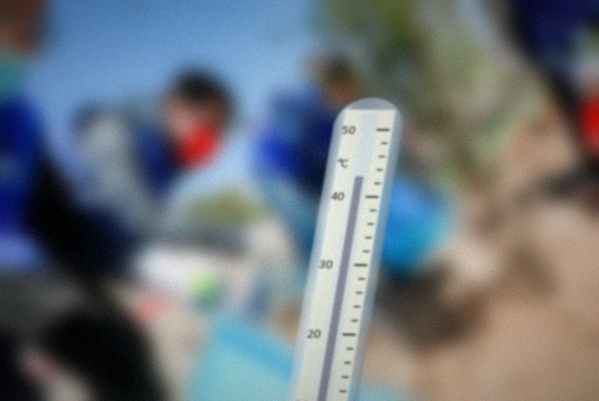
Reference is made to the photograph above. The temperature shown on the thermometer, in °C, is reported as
43 °C
